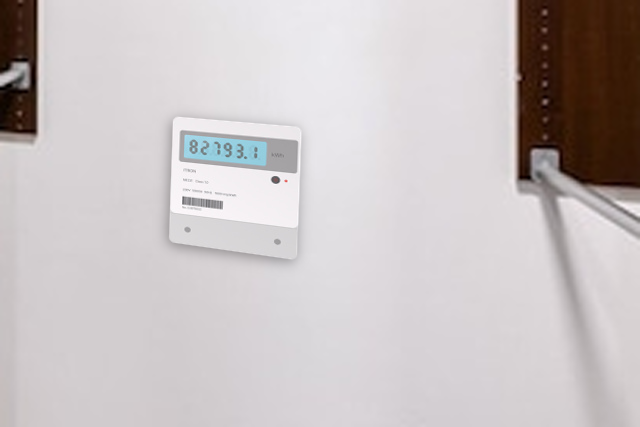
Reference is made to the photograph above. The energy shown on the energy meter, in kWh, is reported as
82793.1 kWh
